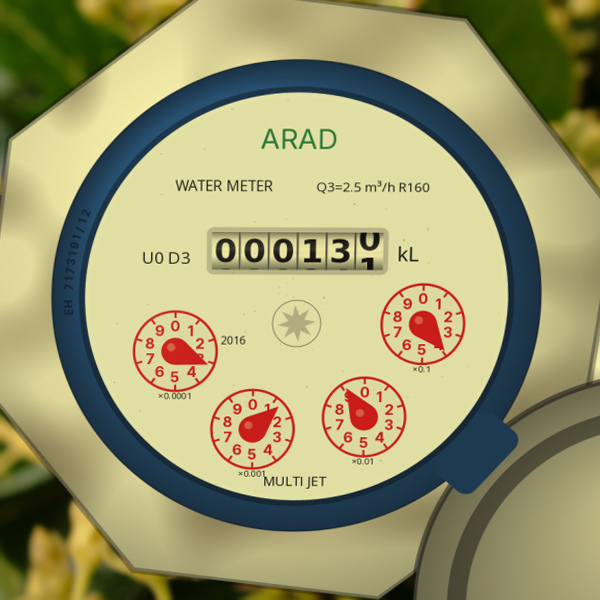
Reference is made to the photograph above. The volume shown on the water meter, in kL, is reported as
130.3913 kL
